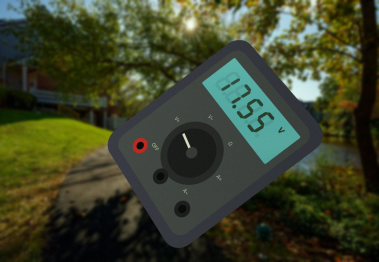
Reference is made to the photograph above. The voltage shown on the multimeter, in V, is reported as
17.55 V
